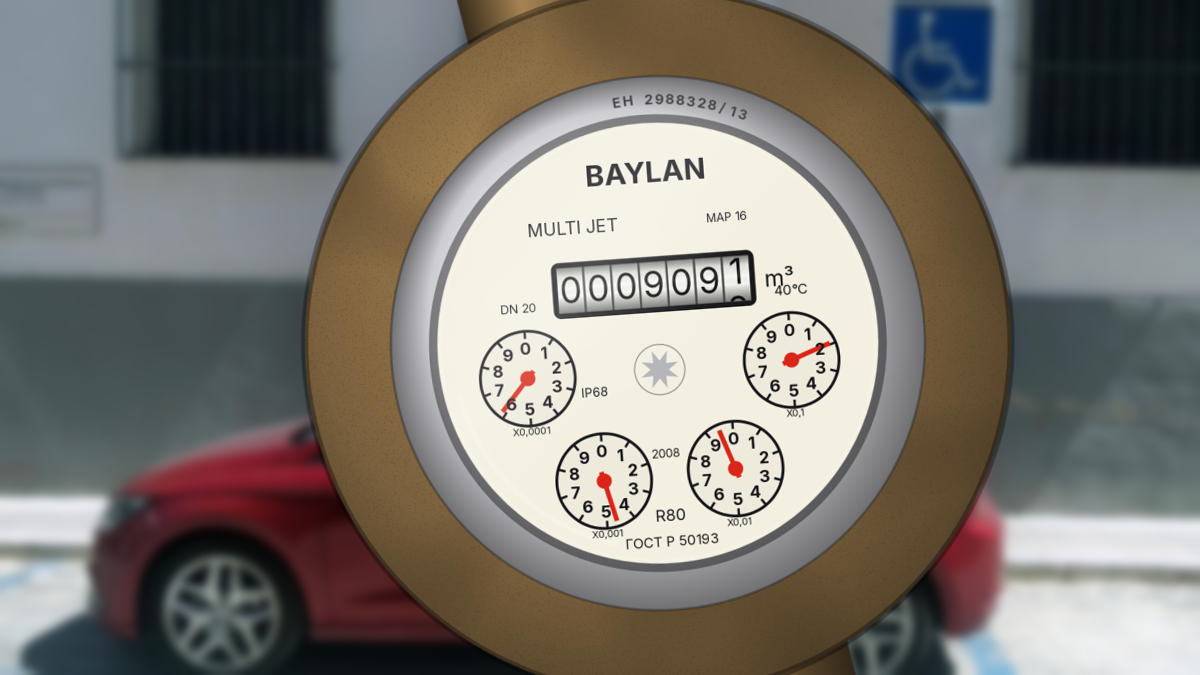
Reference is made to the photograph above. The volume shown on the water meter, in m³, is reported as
9091.1946 m³
